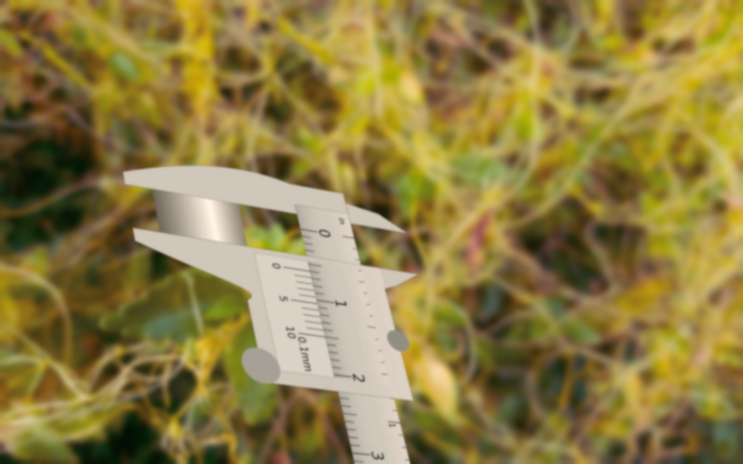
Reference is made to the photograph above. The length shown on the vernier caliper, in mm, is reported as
6.0 mm
